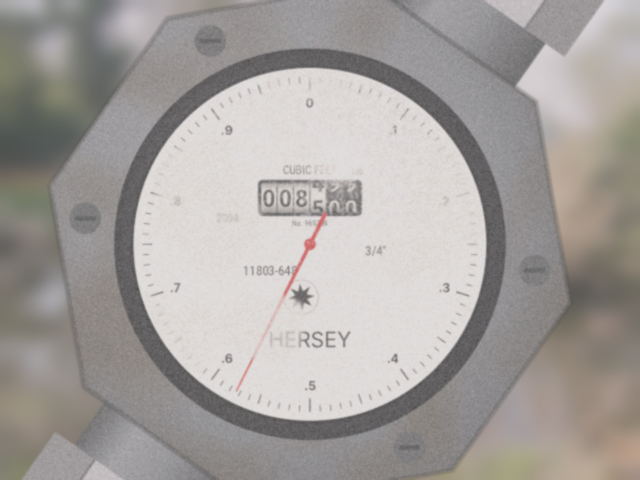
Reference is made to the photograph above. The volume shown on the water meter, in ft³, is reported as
8499.57 ft³
